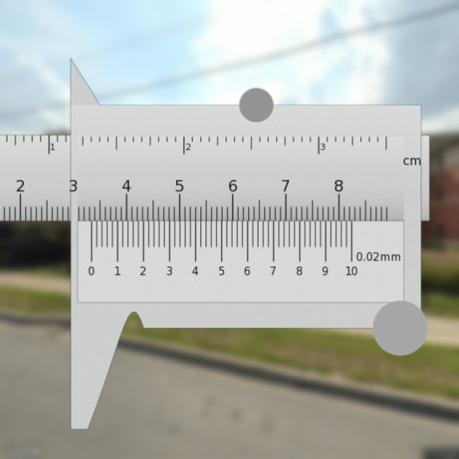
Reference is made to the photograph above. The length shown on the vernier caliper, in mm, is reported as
33.4 mm
